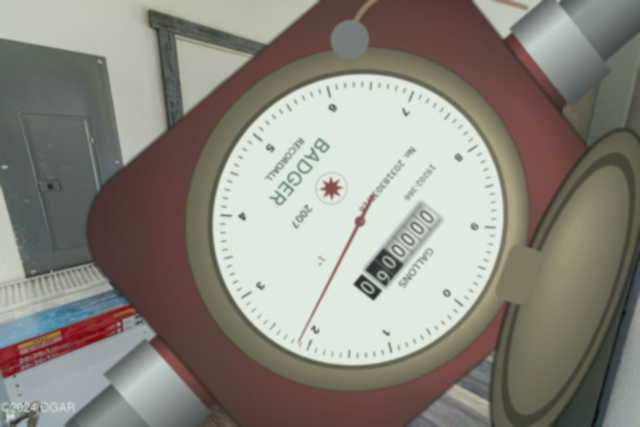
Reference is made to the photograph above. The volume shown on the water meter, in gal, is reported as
62.1 gal
